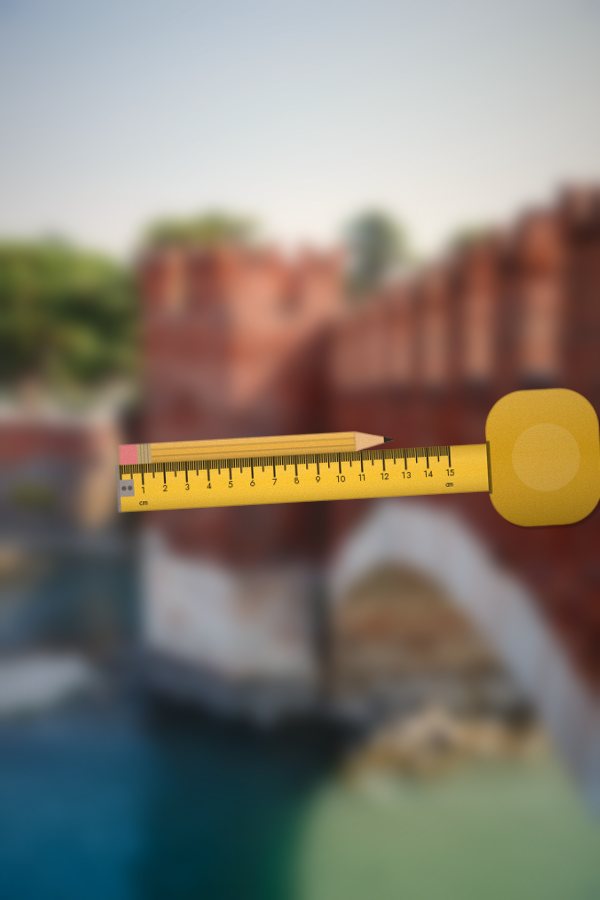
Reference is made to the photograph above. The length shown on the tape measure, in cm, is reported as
12.5 cm
